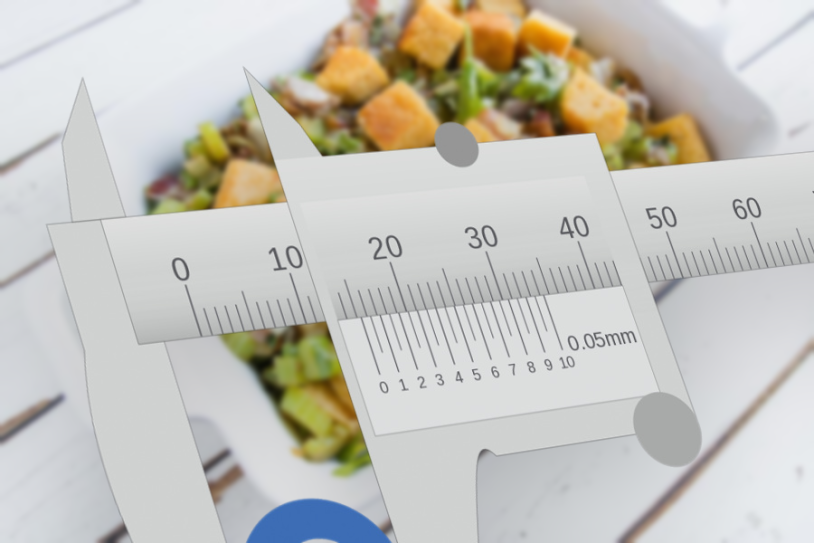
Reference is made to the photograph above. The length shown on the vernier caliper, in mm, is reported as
15.4 mm
